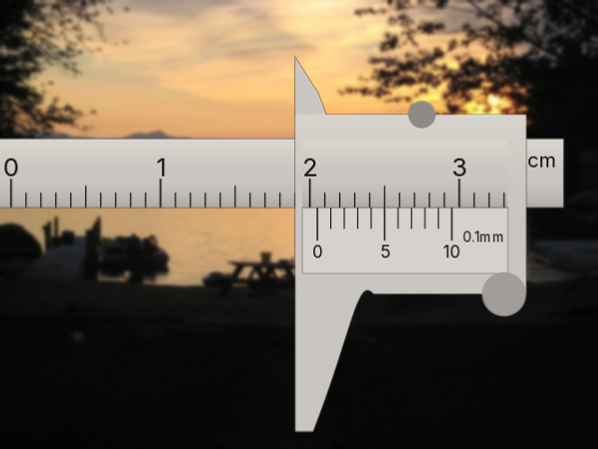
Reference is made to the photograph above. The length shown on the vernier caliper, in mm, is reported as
20.5 mm
